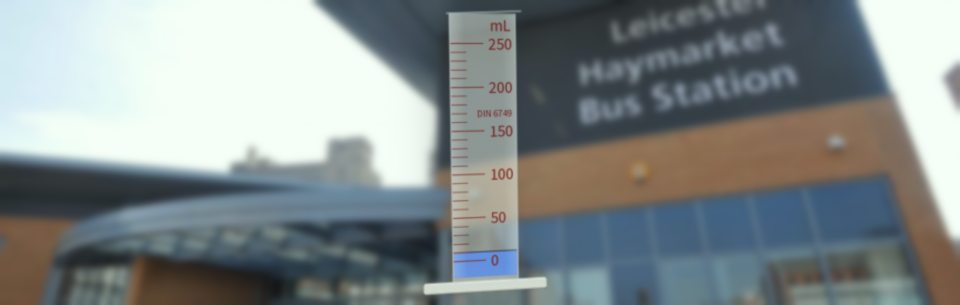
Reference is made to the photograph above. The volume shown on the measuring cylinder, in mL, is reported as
10 mL
